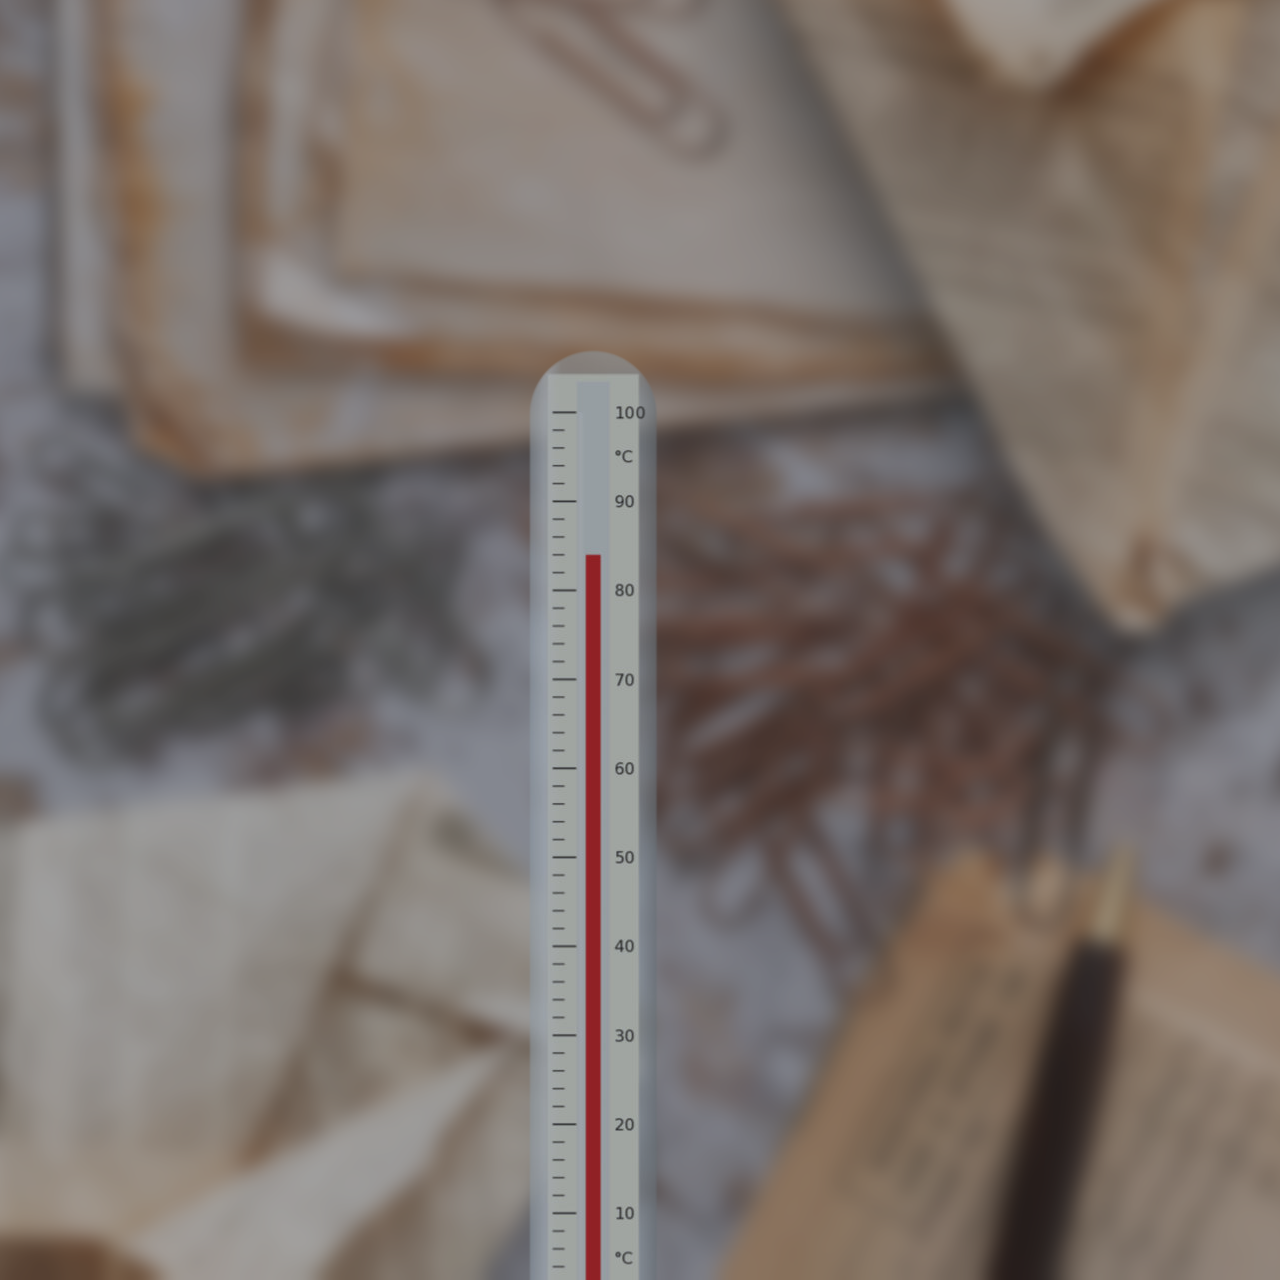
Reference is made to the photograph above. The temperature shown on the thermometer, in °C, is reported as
84 °C
